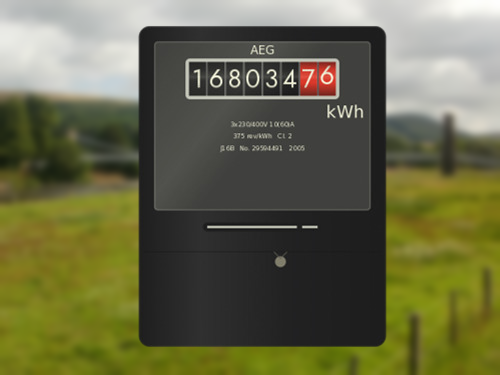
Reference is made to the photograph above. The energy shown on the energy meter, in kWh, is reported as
168034.76 kWh
